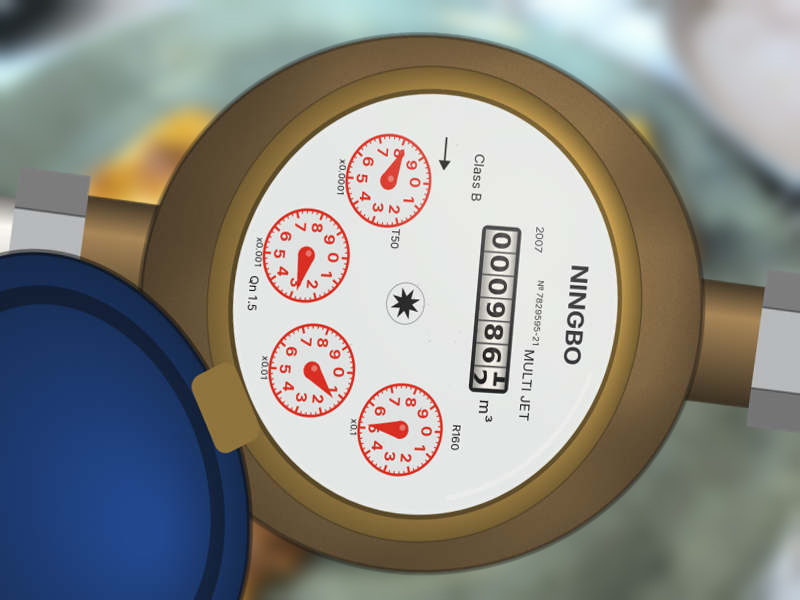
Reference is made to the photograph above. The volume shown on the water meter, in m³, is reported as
9861.5128 m³
